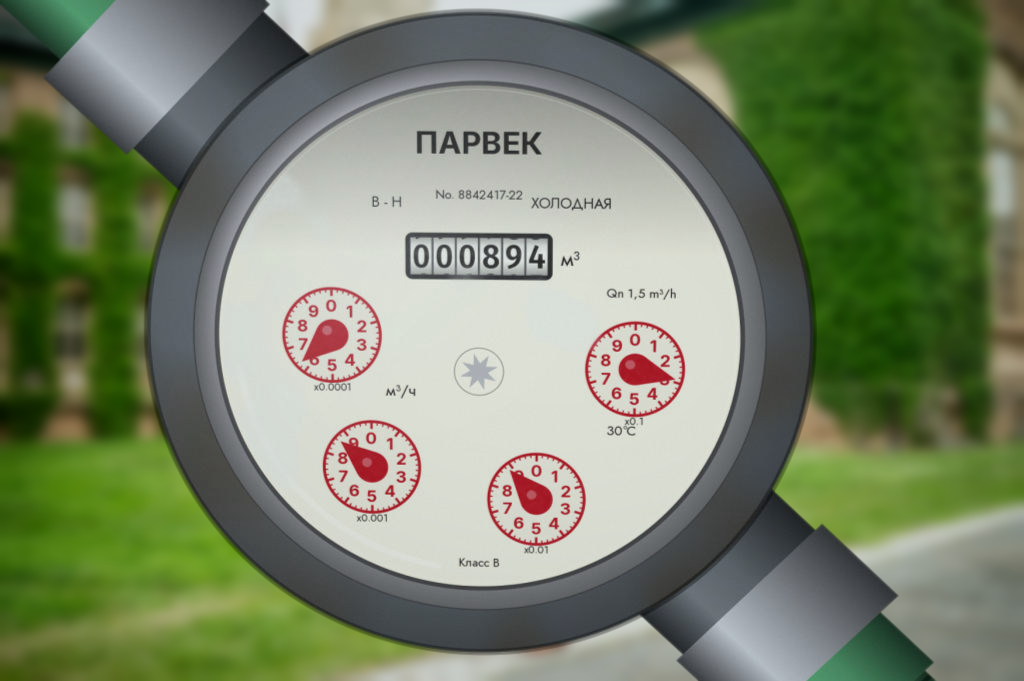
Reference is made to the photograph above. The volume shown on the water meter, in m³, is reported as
894.2886 m³
